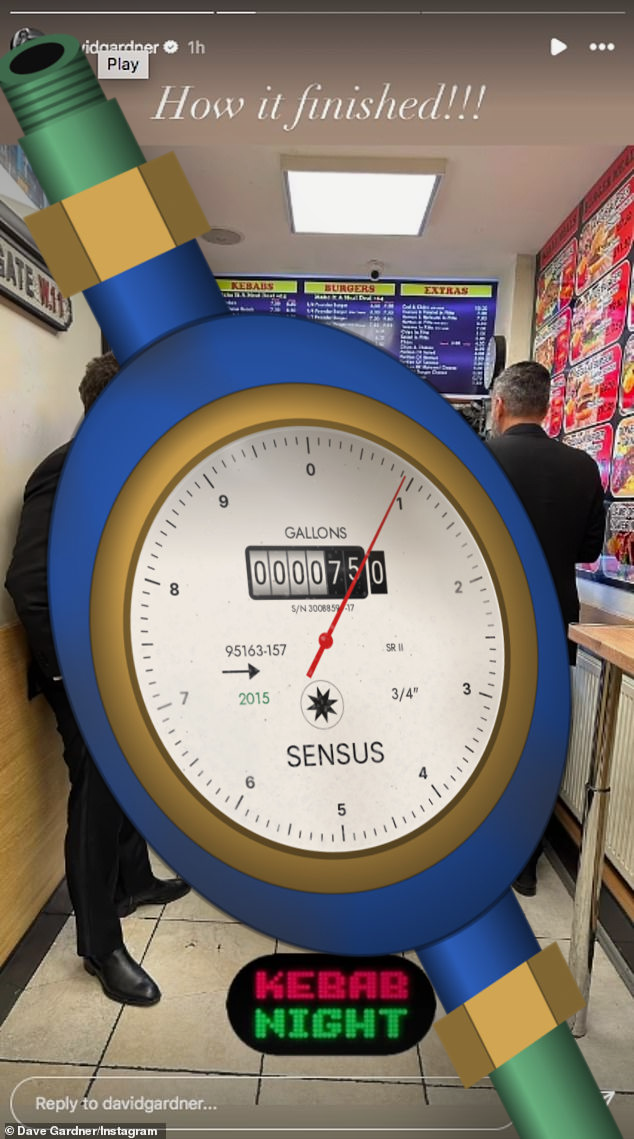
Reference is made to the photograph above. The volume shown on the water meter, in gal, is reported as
750.9 gal
